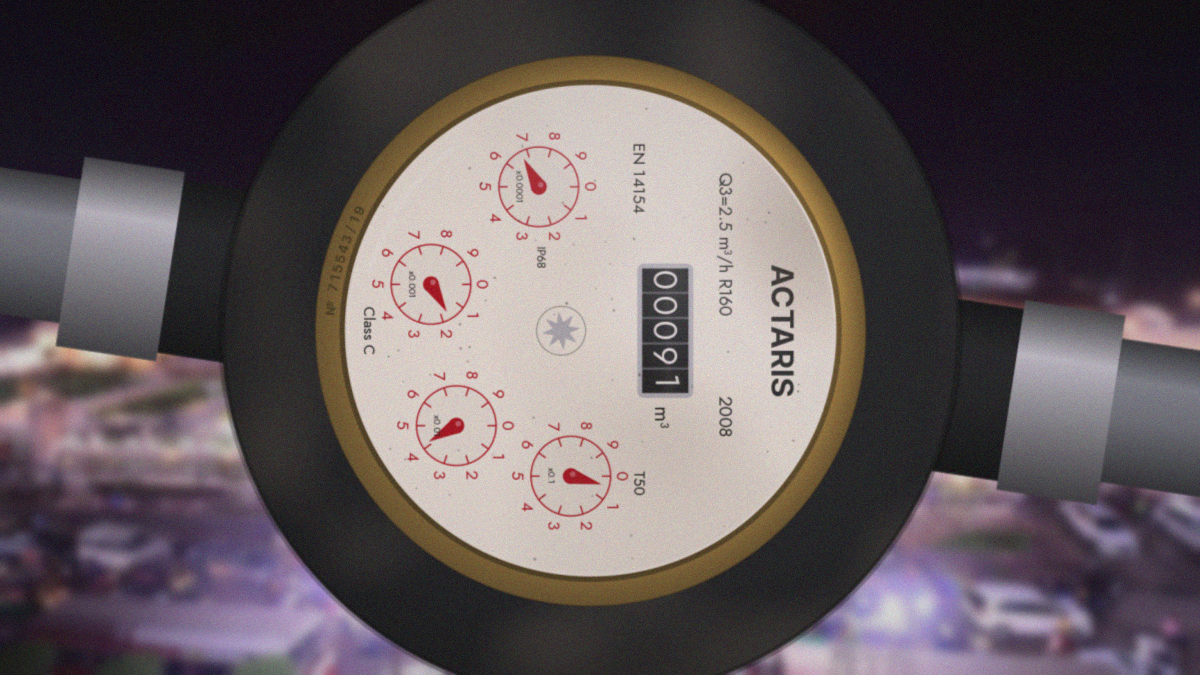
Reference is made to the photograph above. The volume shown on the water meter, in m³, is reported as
91.0416 m³
